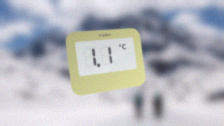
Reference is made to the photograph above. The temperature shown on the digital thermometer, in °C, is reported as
1.1 °C
